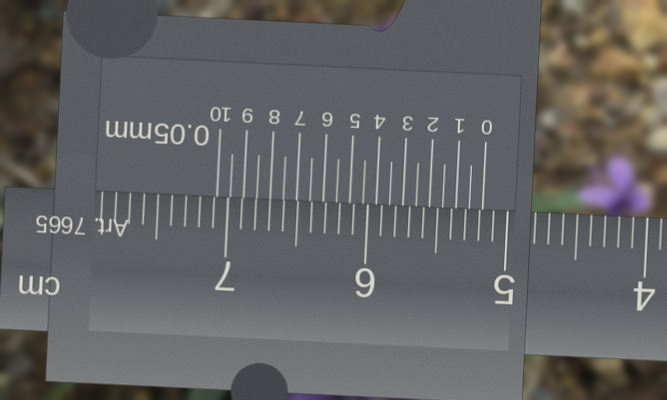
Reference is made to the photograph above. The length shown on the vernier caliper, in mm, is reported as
51.8 mm
